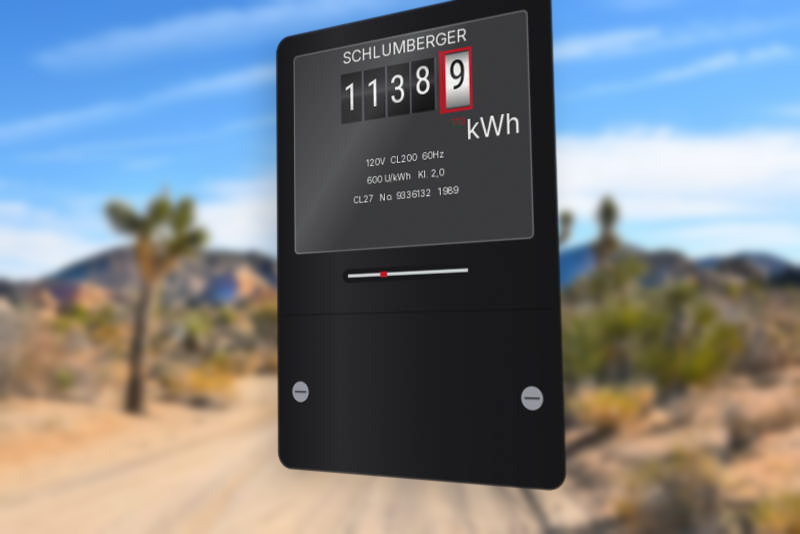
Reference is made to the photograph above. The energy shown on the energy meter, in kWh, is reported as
1138.9 kWh
